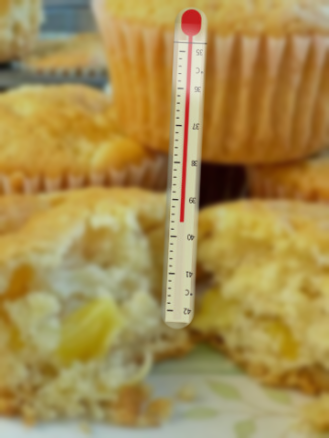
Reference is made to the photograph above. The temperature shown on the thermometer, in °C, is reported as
39.6 °C
